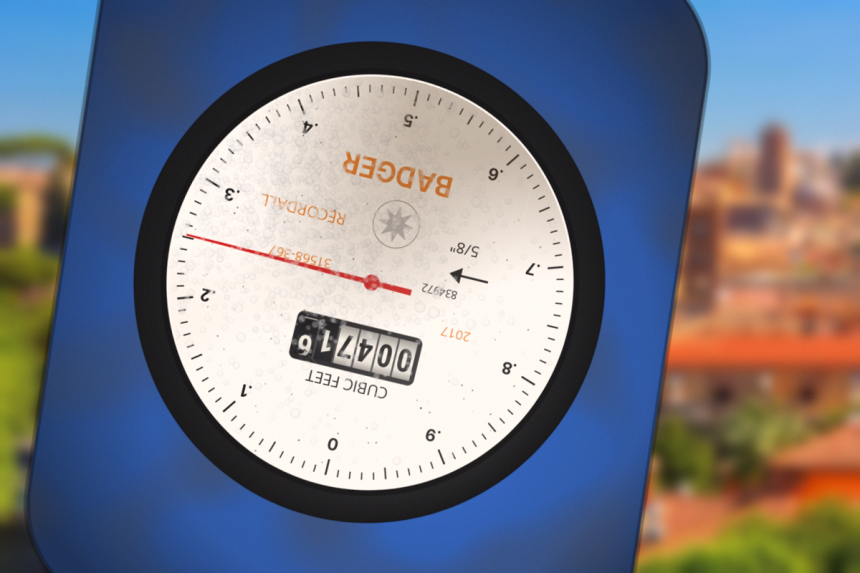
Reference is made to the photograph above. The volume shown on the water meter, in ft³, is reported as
4716.25 ft³
